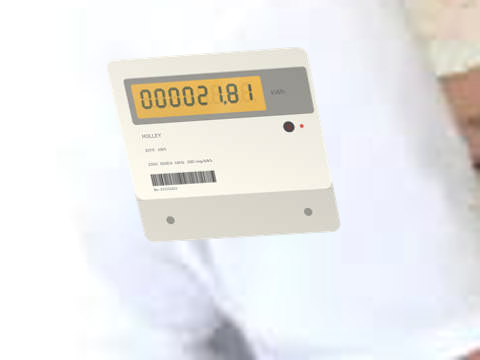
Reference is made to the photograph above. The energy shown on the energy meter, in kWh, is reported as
21.81 kWh
